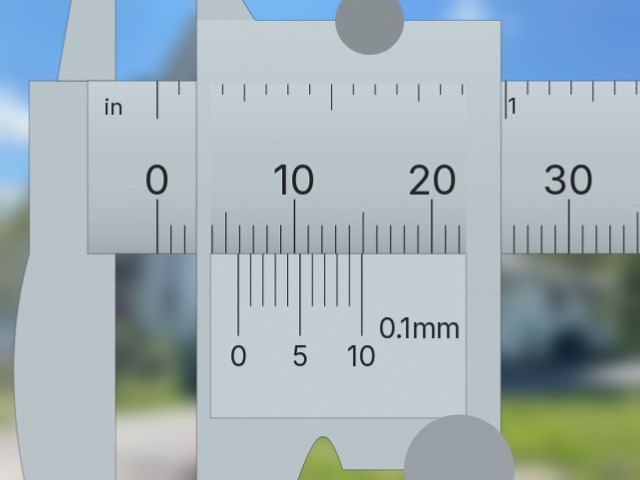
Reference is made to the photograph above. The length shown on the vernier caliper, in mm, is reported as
5.9 mm
